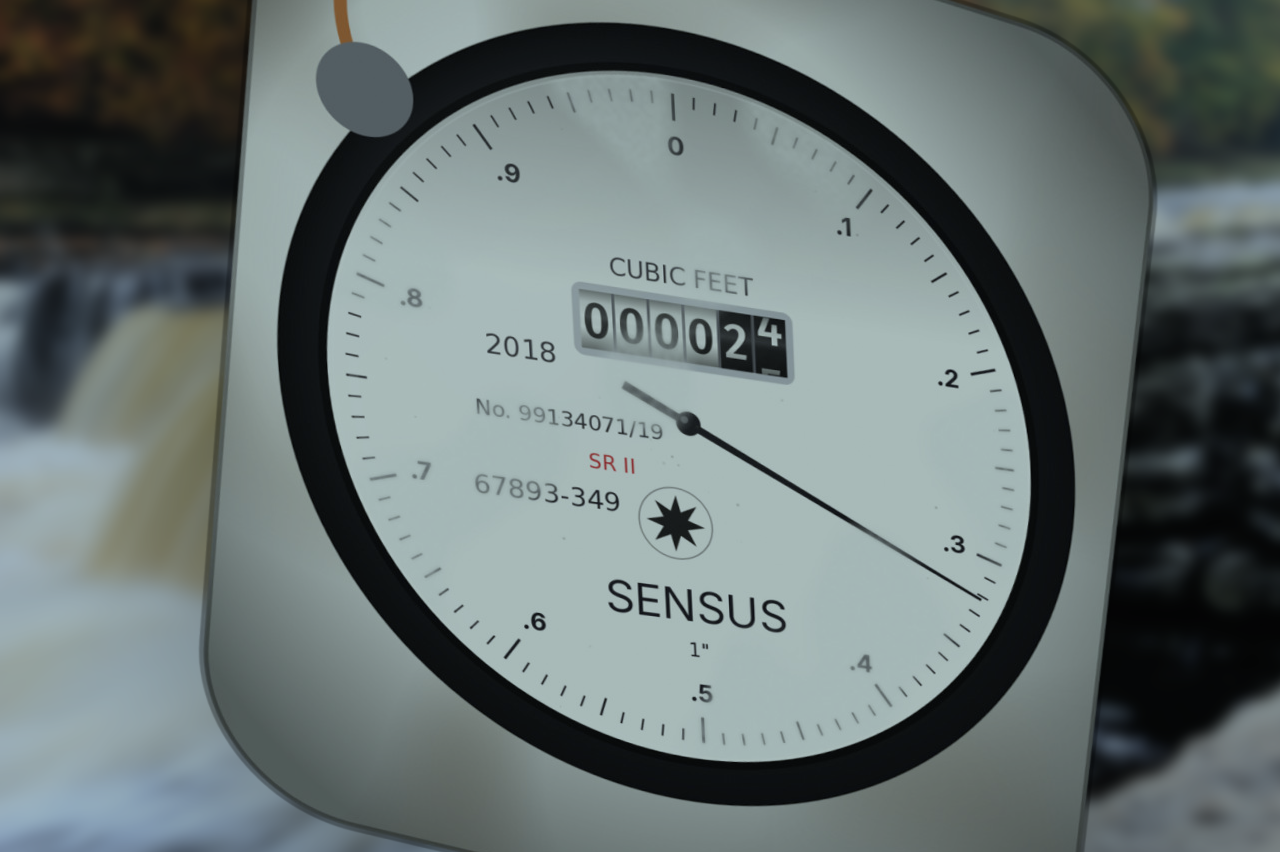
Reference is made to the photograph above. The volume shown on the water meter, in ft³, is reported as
24.32 ft³
